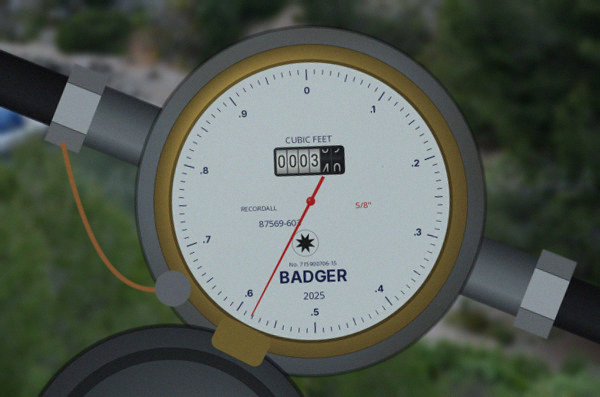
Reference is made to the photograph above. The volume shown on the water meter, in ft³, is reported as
339.58 ft³
